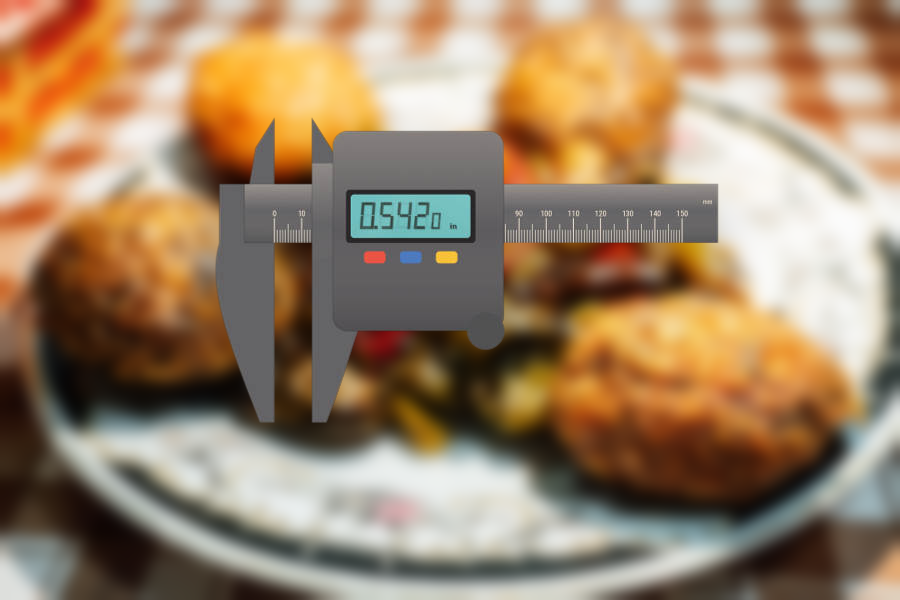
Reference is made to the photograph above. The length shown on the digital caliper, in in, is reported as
0.5420 in
